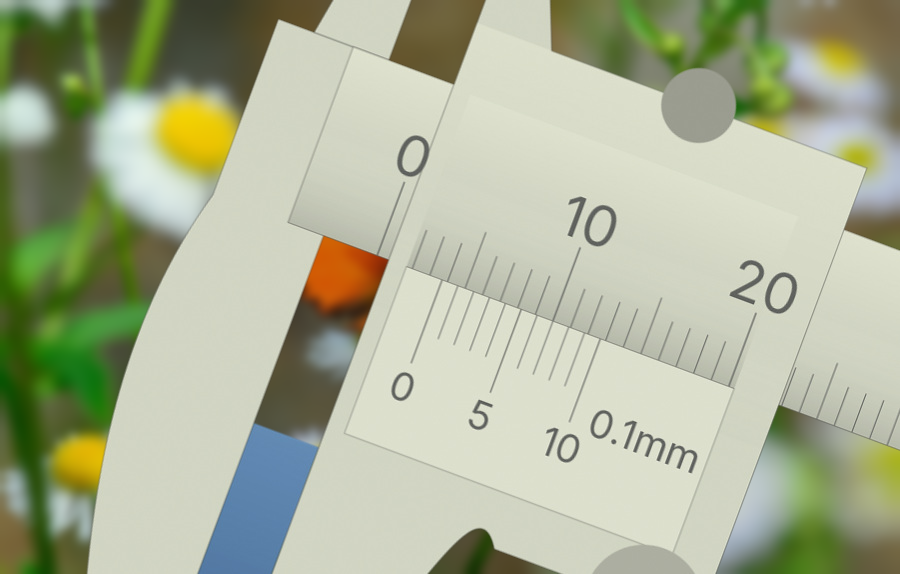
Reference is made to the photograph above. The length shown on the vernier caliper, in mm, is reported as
3.7 mm
